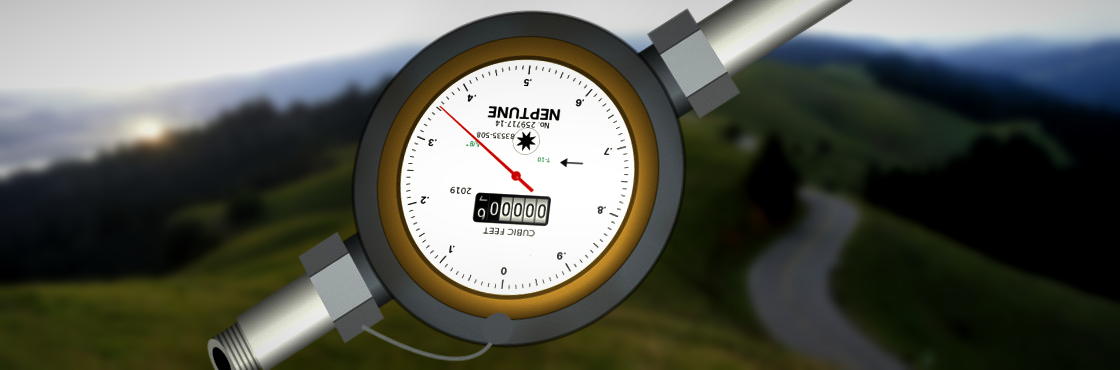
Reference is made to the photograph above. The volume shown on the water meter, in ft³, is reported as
6.35 ft³
